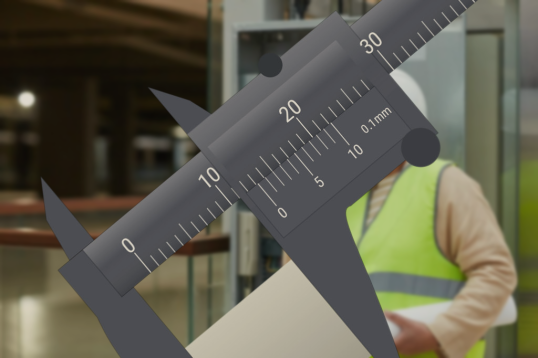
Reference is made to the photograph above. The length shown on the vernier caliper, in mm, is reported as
13.2 mm
